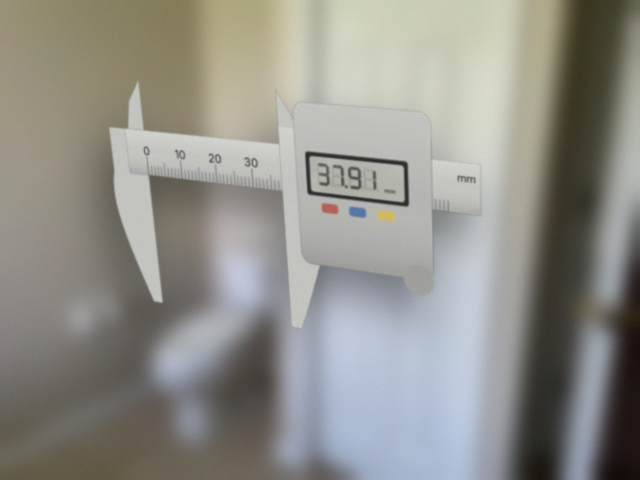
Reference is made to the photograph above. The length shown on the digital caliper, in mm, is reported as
37.91 mm
